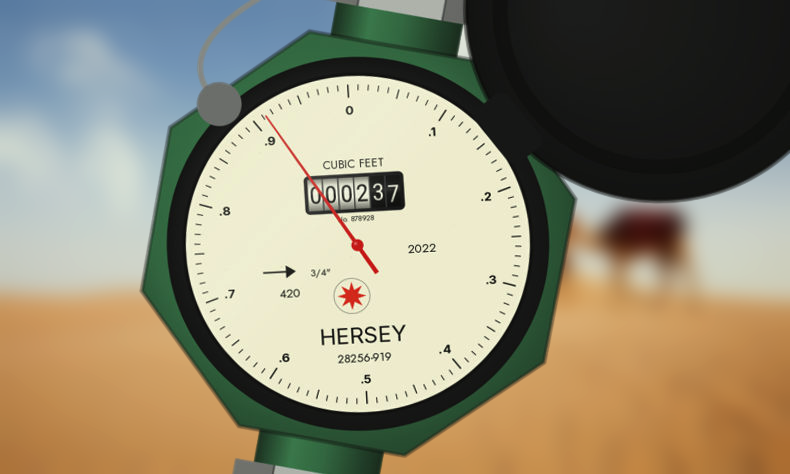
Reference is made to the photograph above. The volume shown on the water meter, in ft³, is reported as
236.91 ft³
